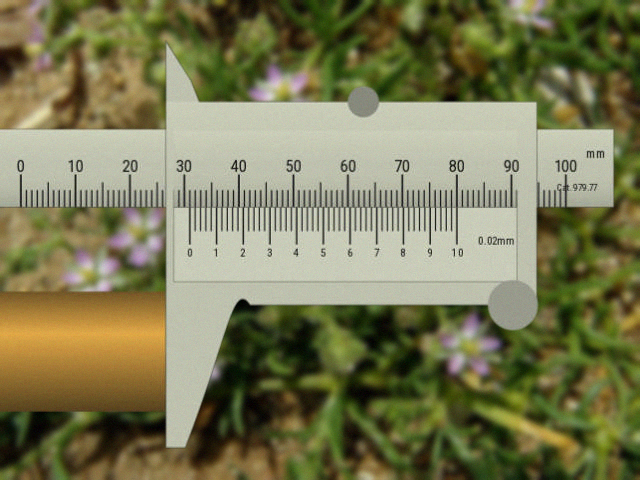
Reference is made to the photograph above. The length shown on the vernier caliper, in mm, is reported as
31.0 mm
